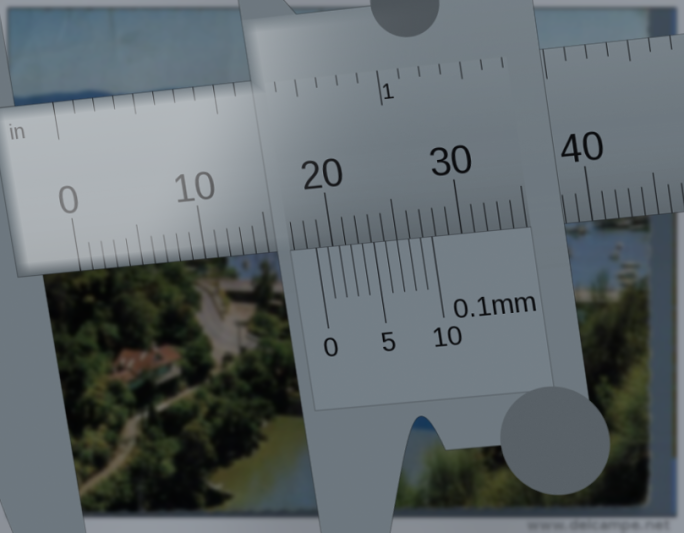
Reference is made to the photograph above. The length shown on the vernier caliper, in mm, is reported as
18.7 mm
